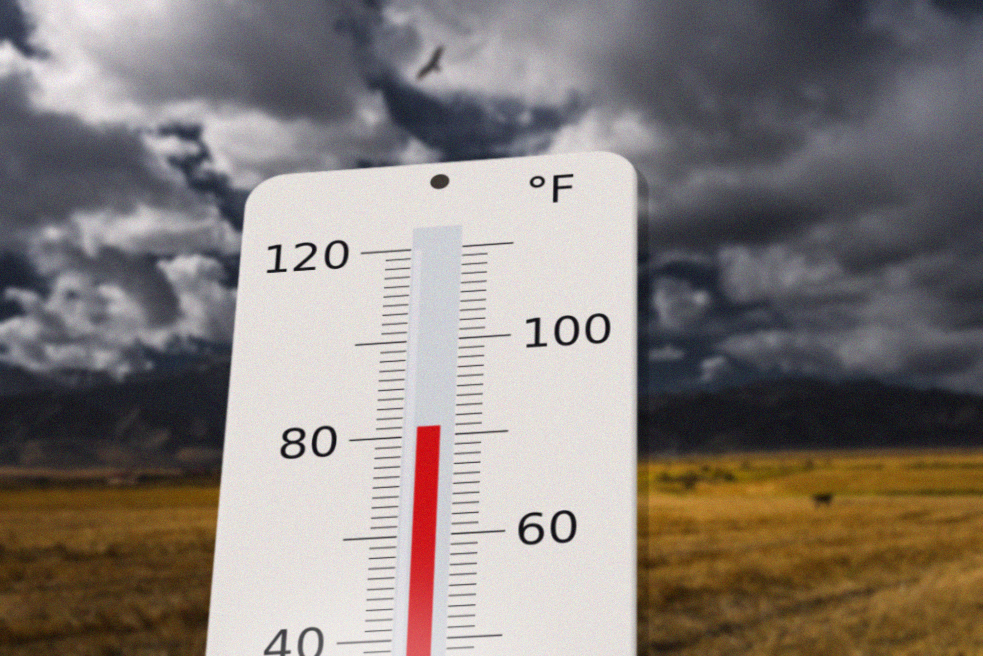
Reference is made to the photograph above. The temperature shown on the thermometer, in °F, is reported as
82 °F
